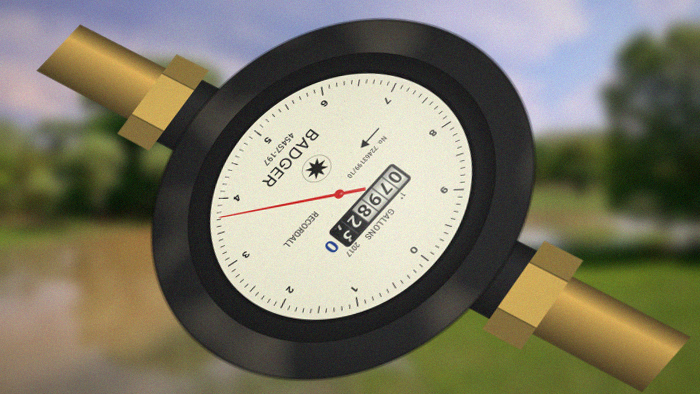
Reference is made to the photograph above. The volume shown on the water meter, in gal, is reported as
798233.7 gal
